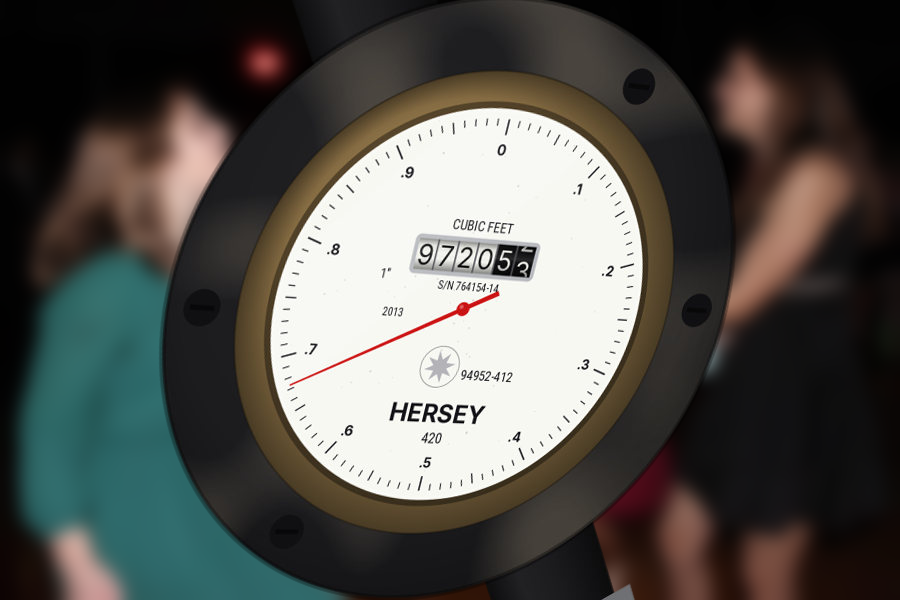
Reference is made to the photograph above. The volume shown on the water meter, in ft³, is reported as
972052.67 ft³
